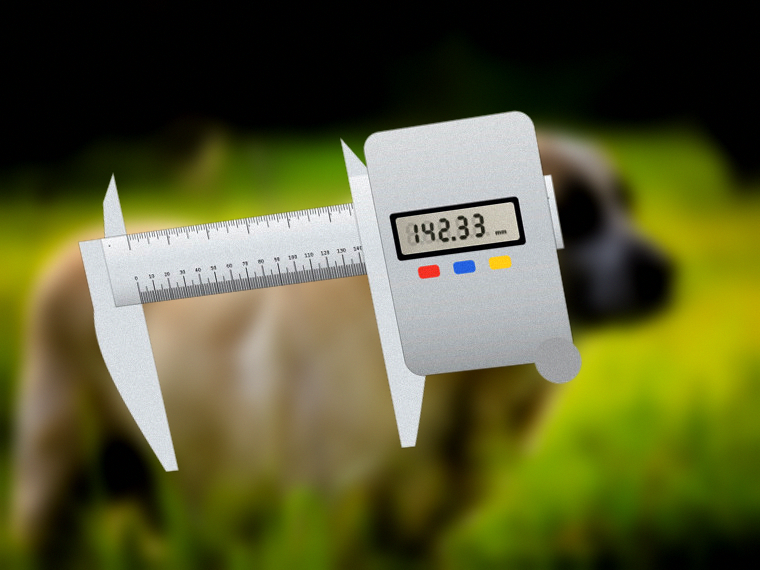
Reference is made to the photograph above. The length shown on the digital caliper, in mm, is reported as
142.33 mm
